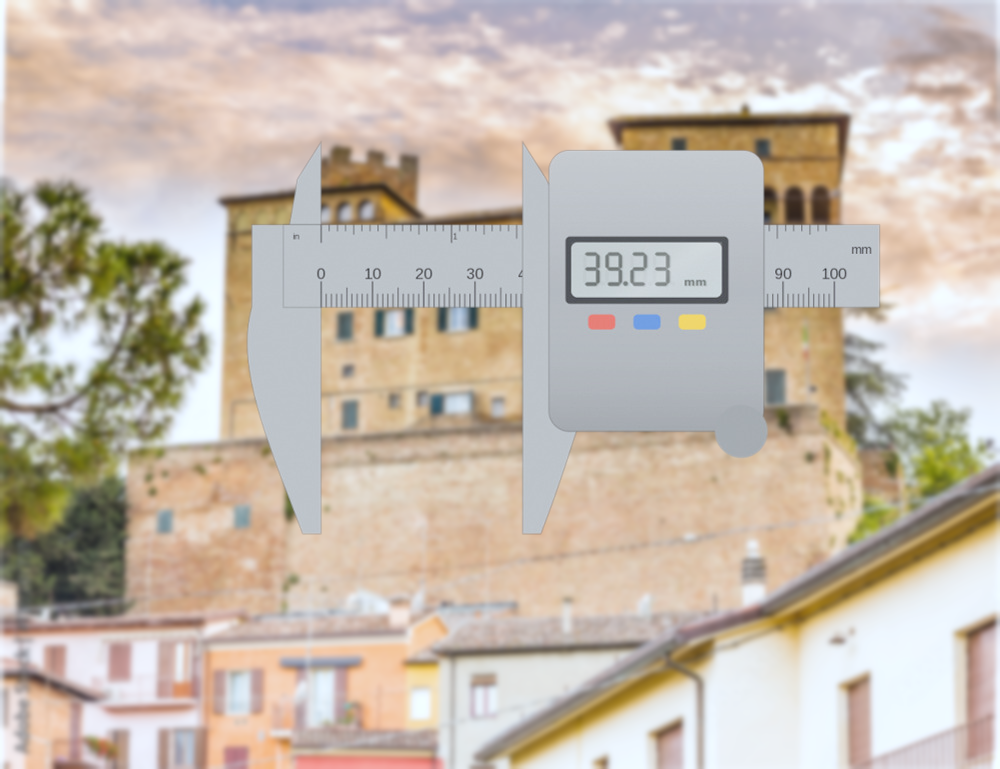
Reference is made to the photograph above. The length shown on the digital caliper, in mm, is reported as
39.23 mm
